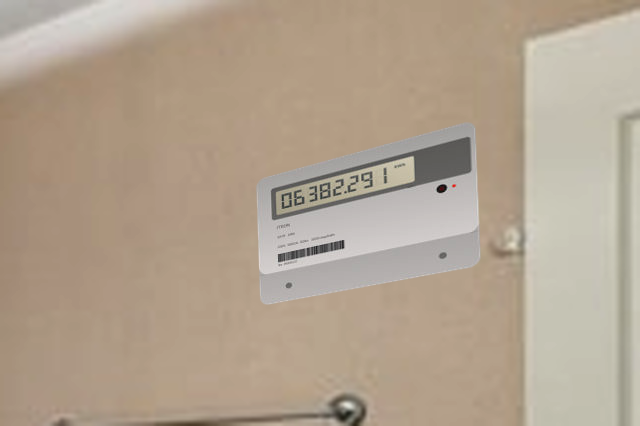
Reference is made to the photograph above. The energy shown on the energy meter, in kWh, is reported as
6382.291 kWh
